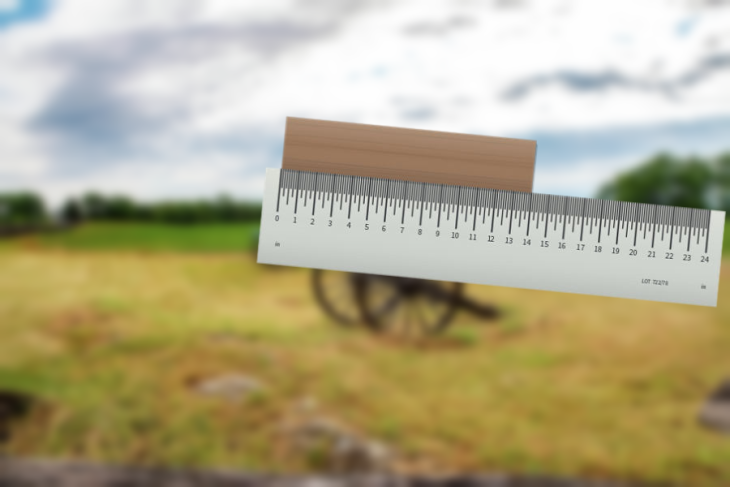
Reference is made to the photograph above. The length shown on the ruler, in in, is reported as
14 in
